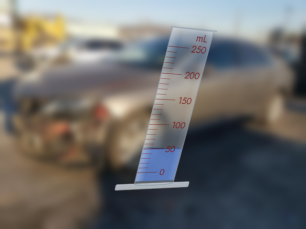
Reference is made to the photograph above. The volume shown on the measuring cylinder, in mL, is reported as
50 mL
